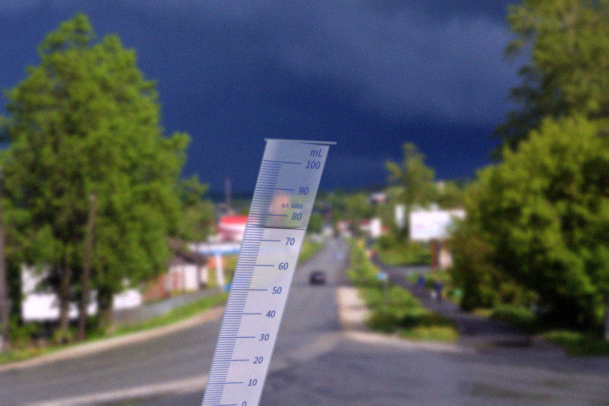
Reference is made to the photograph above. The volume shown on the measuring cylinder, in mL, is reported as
75 mL
